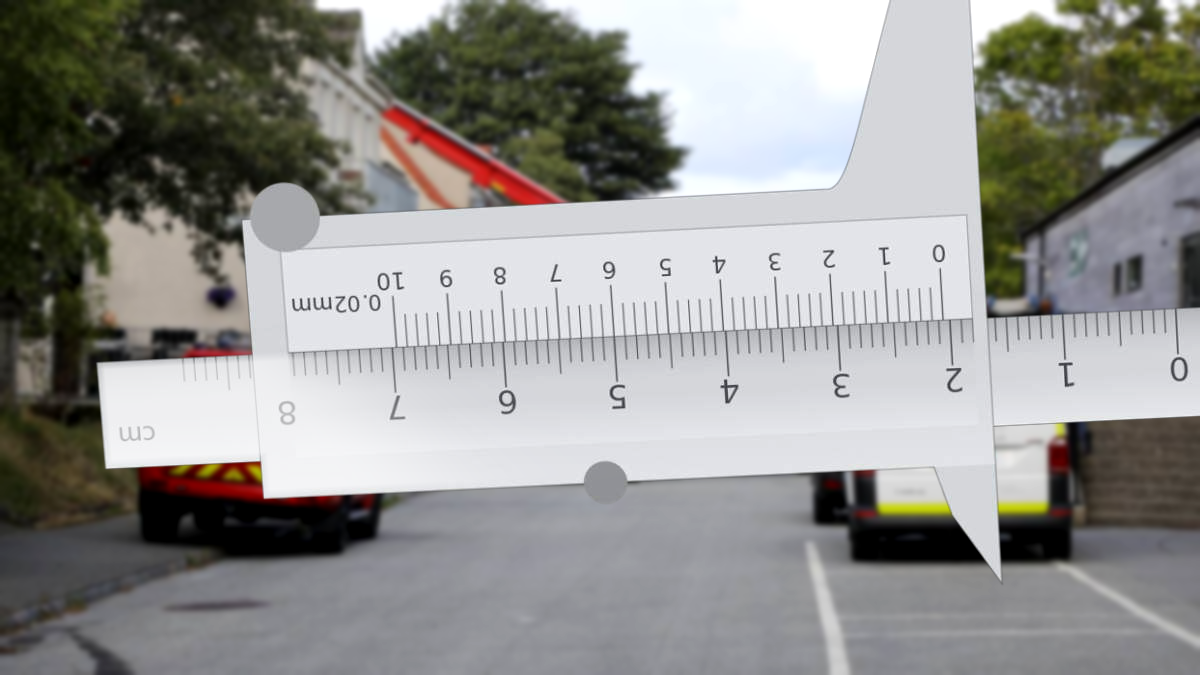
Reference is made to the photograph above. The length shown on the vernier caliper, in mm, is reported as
20.6 mm
